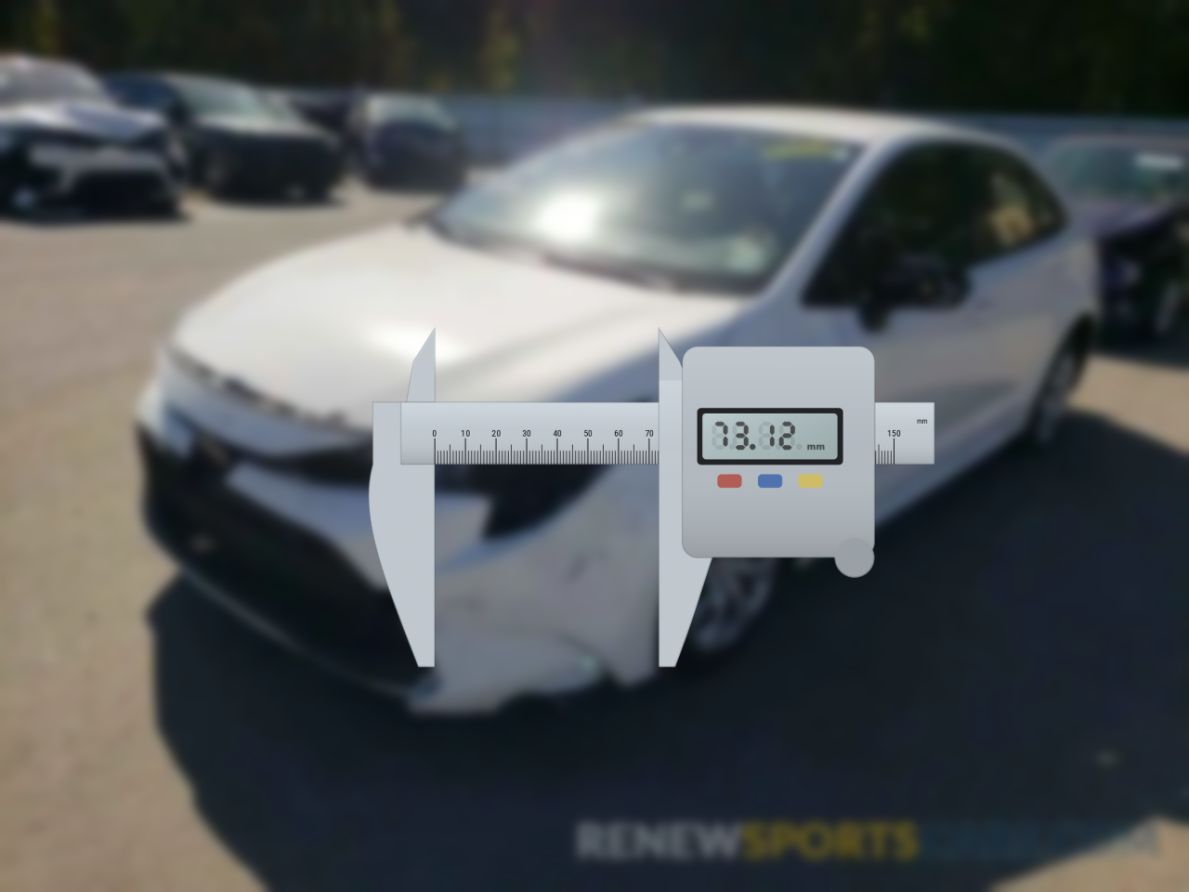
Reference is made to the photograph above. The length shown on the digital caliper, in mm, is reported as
73.12 mm
